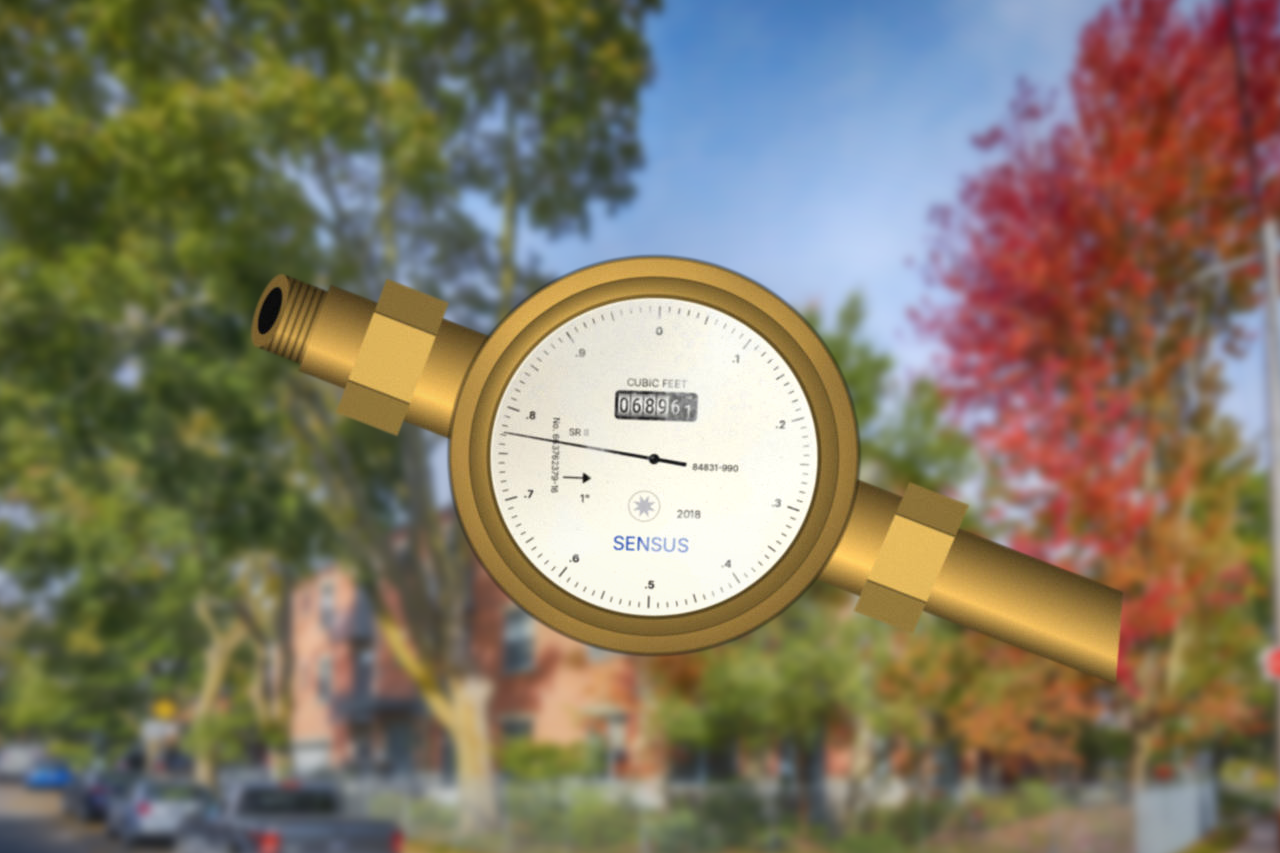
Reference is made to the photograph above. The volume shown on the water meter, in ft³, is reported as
68960.77 ft³
